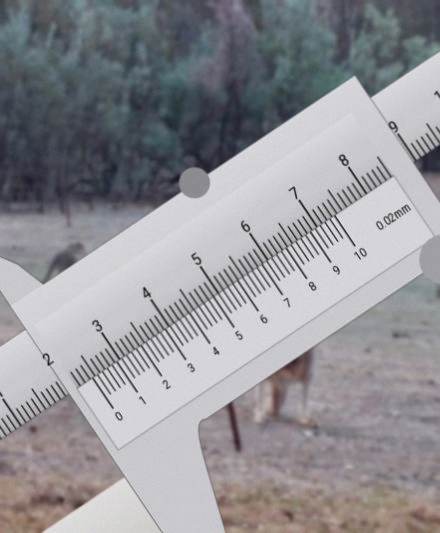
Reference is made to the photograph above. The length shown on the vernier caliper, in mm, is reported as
24.5 mm
